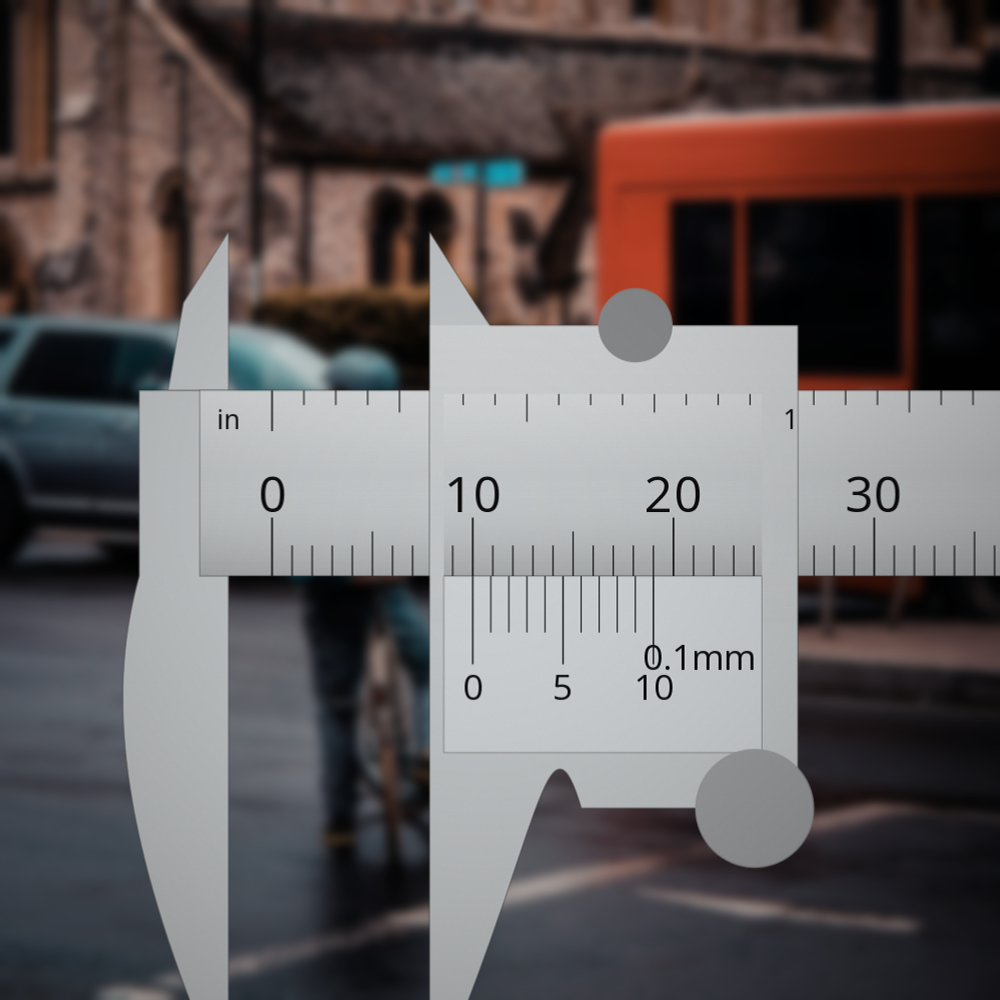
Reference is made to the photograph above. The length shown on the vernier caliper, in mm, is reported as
10.0 mm
